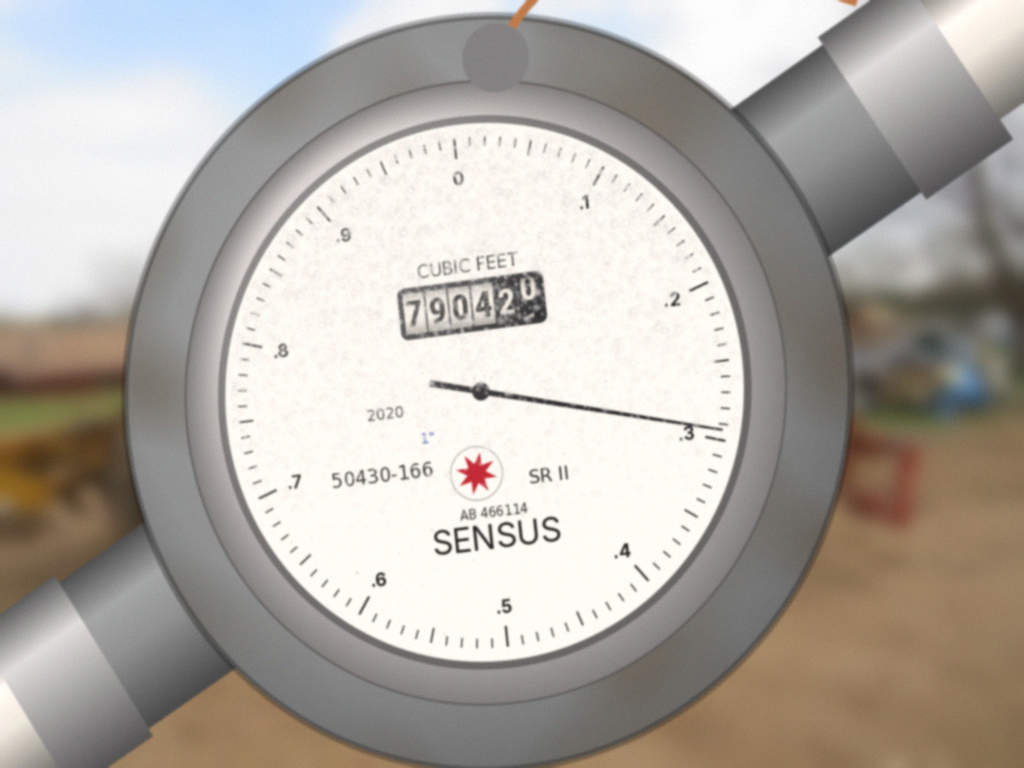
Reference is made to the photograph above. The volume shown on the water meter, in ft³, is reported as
790420.29 ft³
